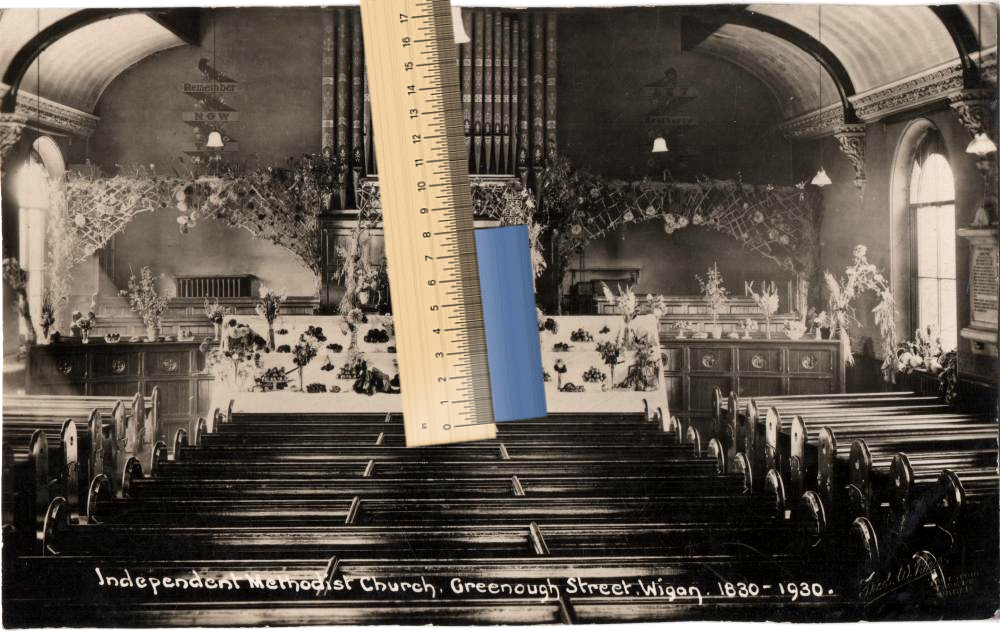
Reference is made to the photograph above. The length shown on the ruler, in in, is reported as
8 in
